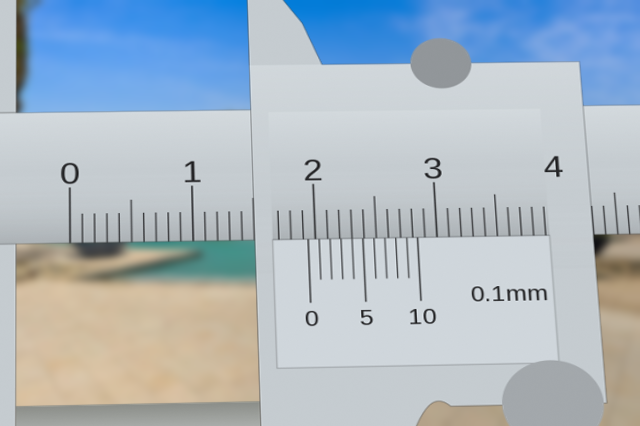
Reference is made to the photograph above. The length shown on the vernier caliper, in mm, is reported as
19.4 mm
